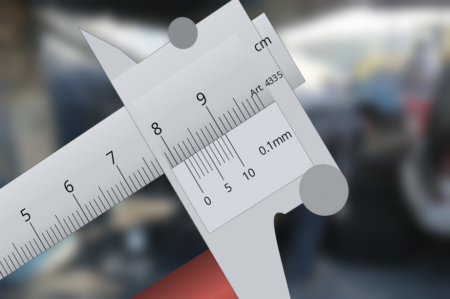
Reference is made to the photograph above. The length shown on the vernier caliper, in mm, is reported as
81.4 mm
